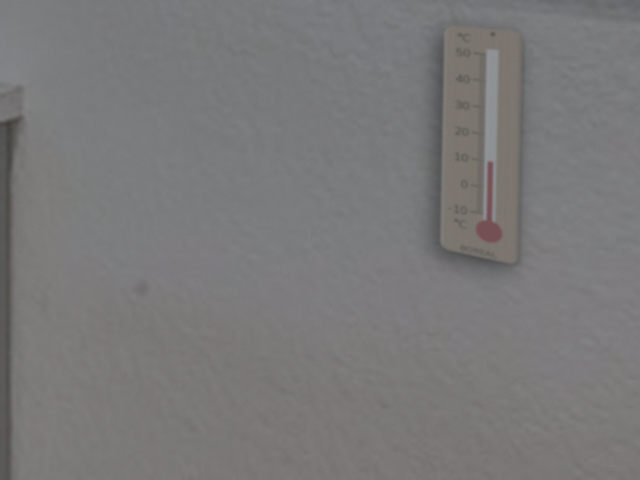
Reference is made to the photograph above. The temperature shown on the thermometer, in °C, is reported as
10 °C
